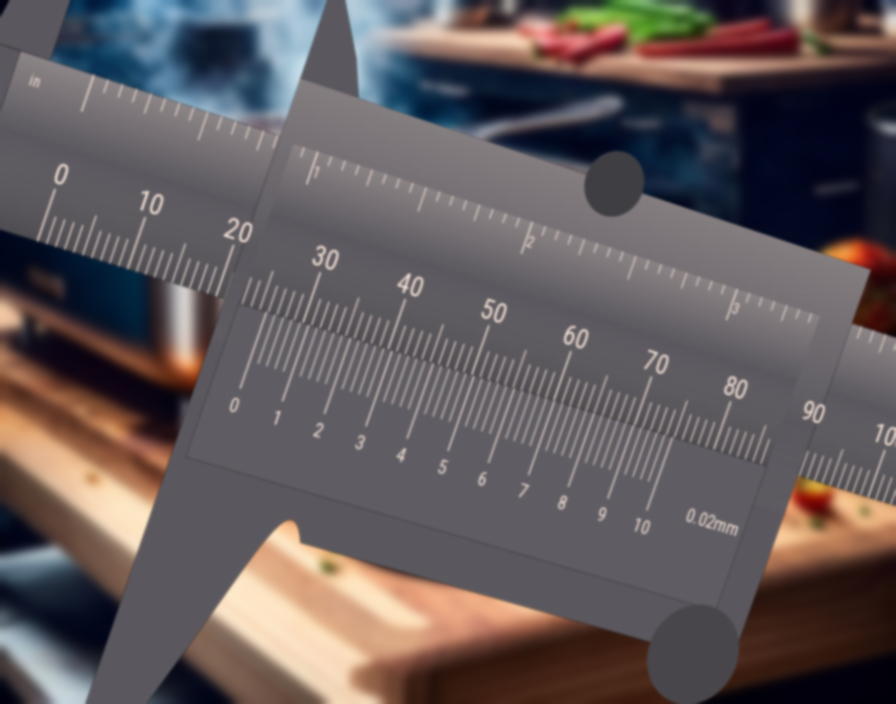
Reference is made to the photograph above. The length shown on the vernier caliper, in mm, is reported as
25.8 mm
